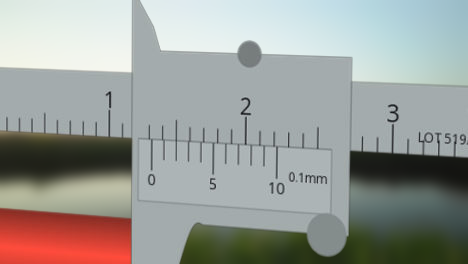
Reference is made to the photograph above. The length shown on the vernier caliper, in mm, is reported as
13.2 mm
